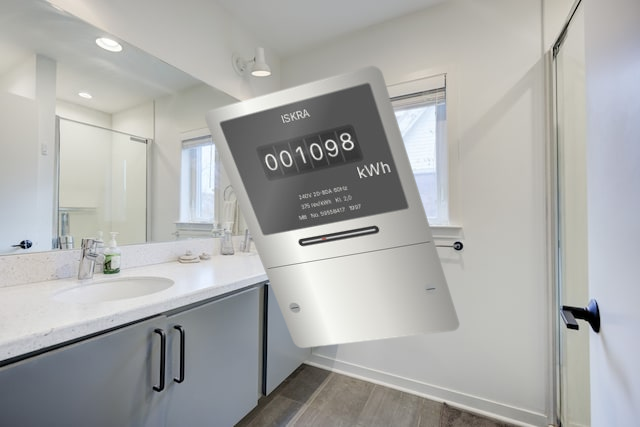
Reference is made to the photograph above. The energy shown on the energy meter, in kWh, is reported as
1098 kWh
